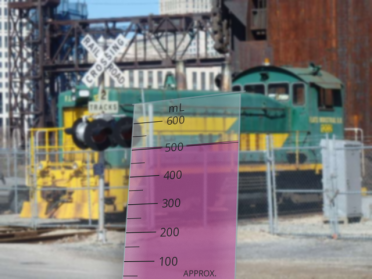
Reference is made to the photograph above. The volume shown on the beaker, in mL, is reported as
500 mL
